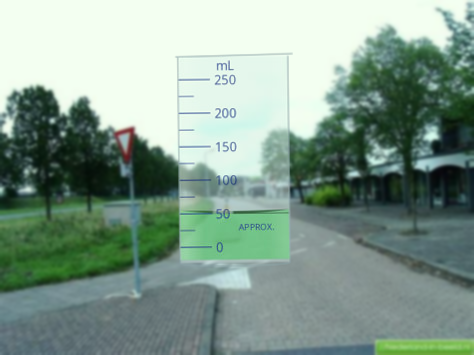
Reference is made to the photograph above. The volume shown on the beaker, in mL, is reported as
50 mL
